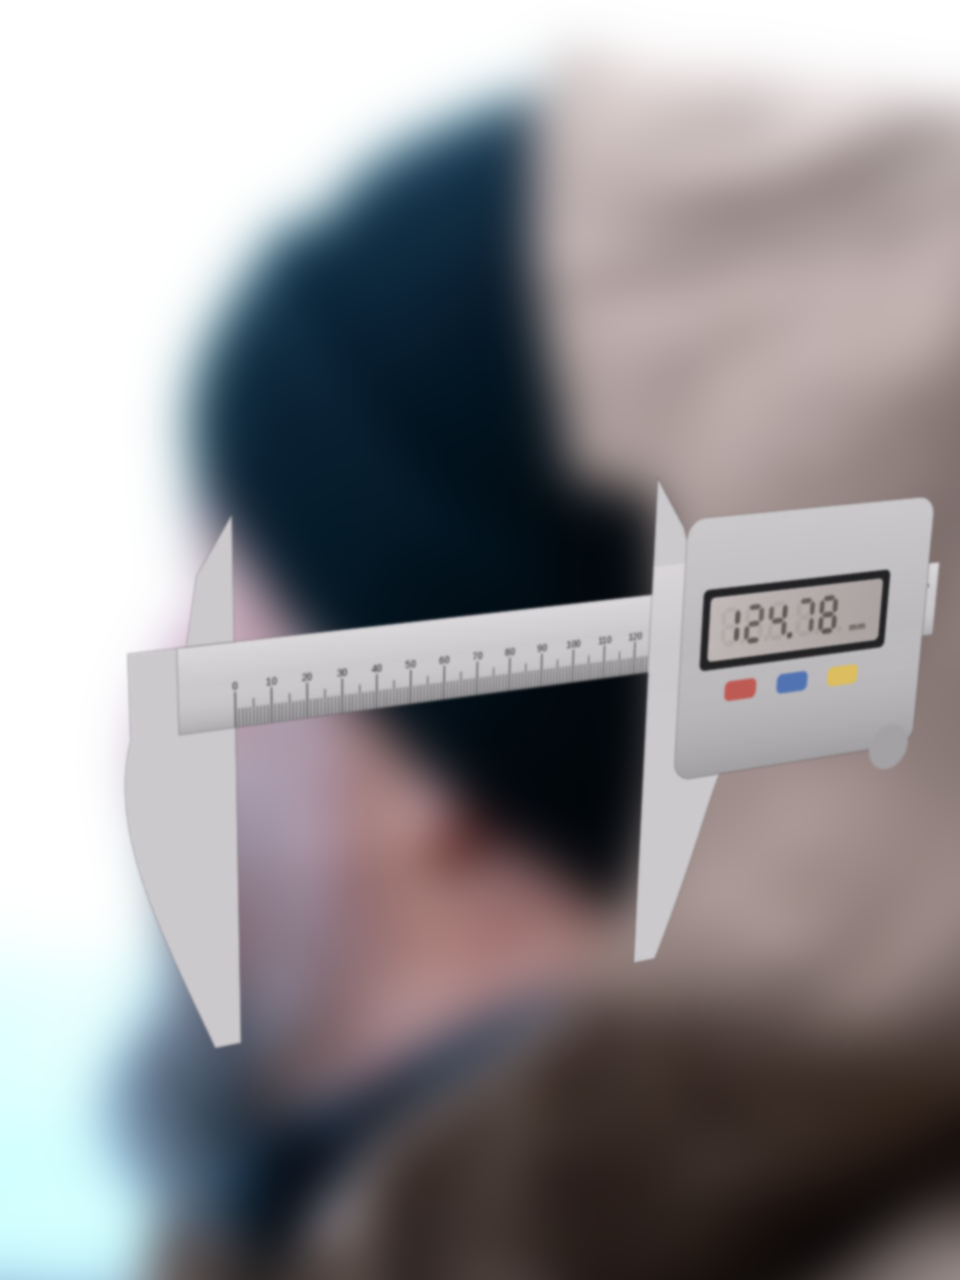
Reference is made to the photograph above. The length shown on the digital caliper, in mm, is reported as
124.78 mm
